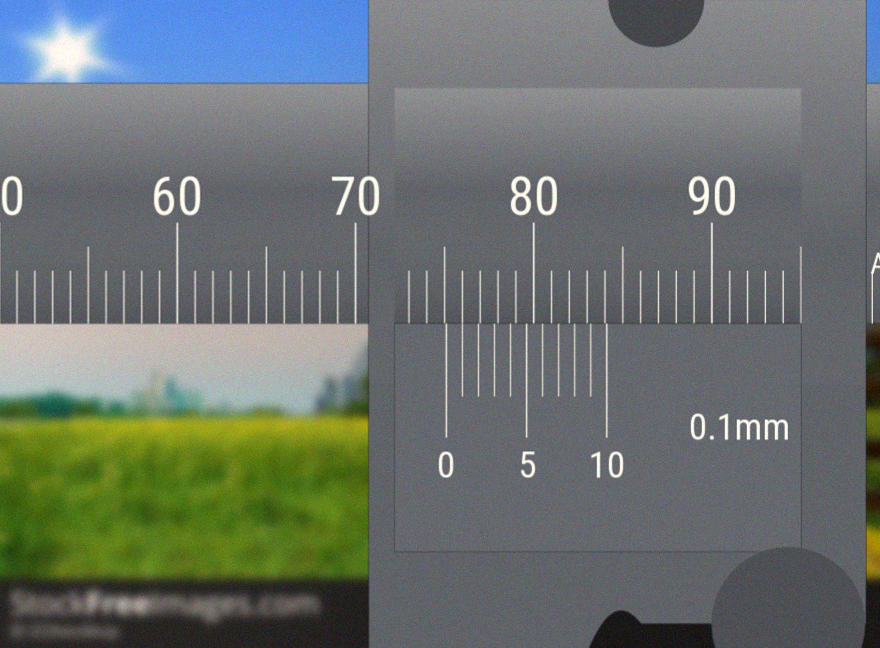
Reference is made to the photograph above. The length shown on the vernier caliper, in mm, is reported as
75.1 mm
